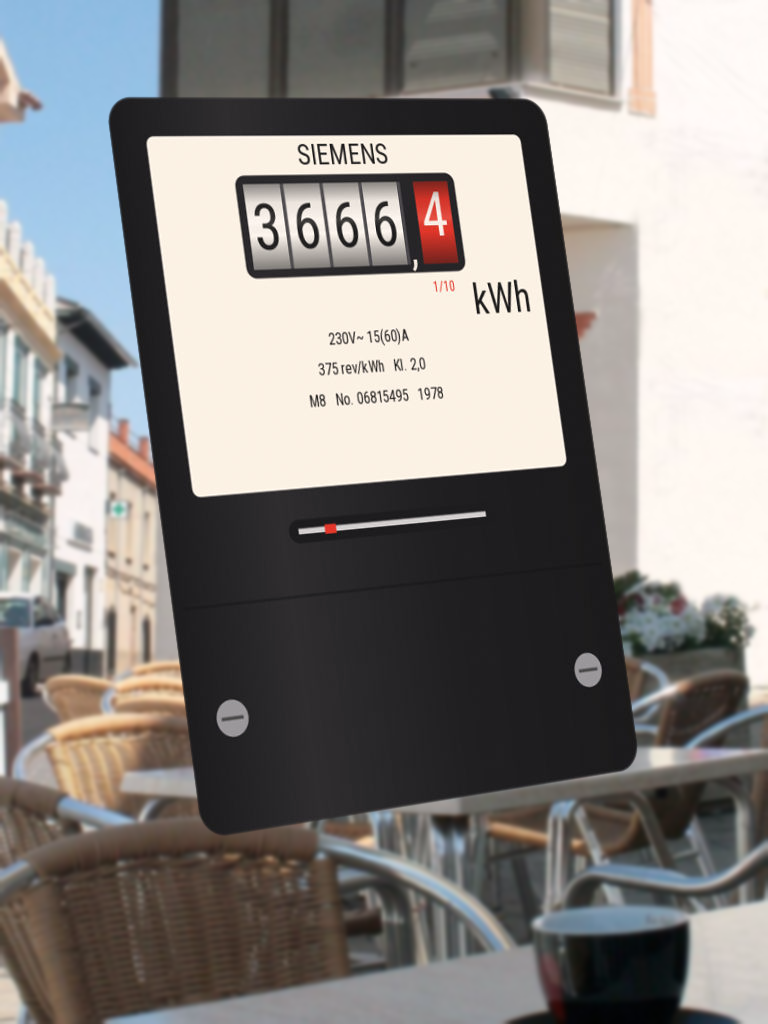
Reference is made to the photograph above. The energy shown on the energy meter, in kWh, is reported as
3666.4 kWh
